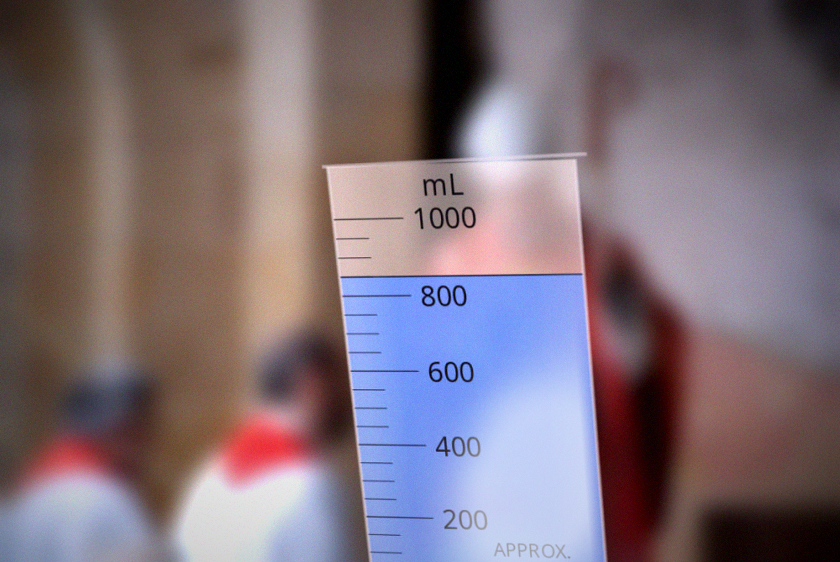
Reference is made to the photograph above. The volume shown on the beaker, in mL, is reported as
850 mL
